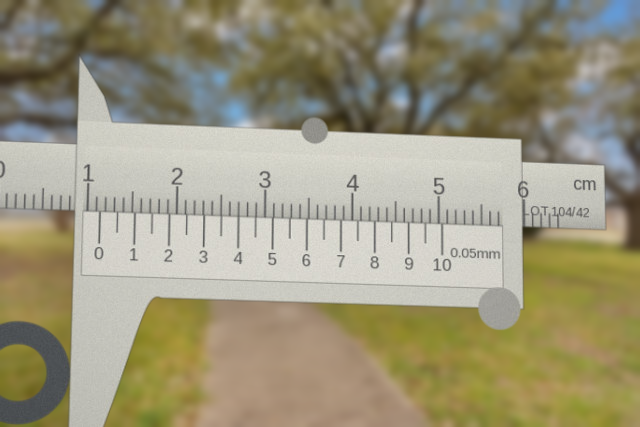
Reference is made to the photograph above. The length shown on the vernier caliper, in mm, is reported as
11.4 mm
